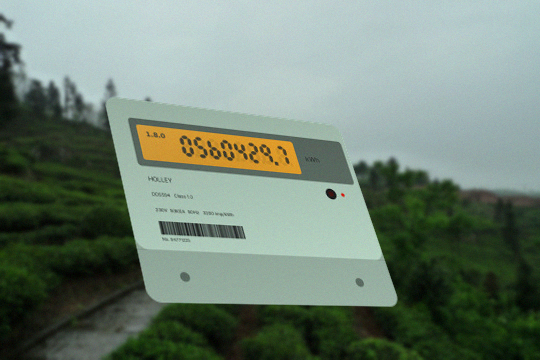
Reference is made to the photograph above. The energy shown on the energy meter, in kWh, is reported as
560429.7 kWh
